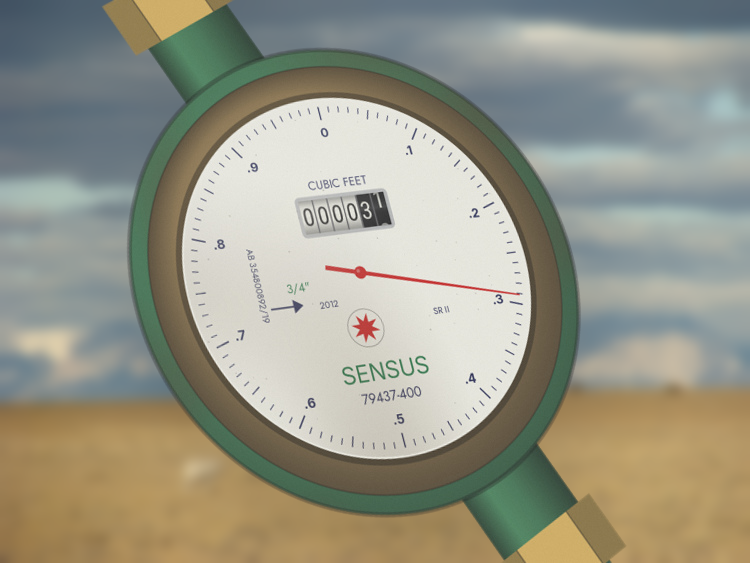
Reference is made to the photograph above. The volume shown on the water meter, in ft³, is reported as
31.29 ft³
